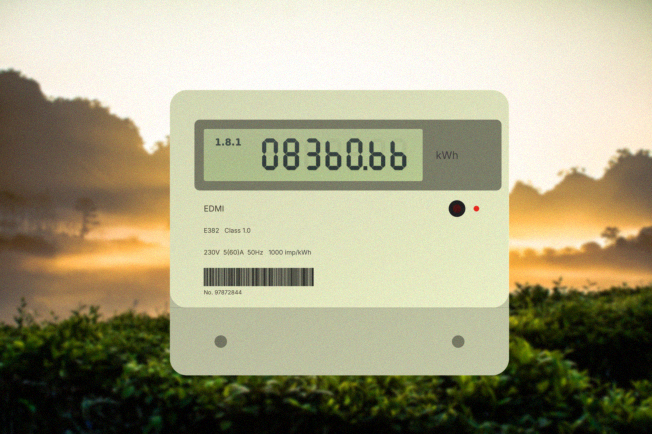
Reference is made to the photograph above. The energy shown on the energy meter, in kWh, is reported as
8360.66 kWh
